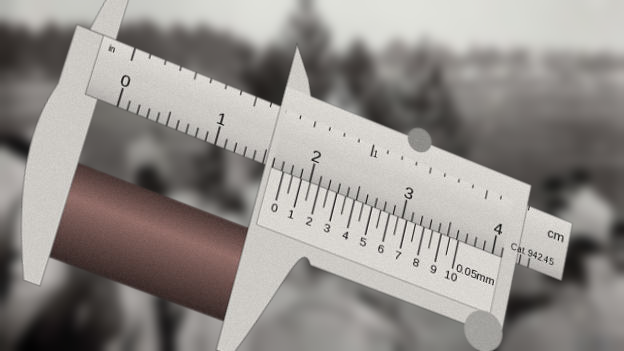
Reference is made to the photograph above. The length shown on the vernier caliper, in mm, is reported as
17.2 mm
